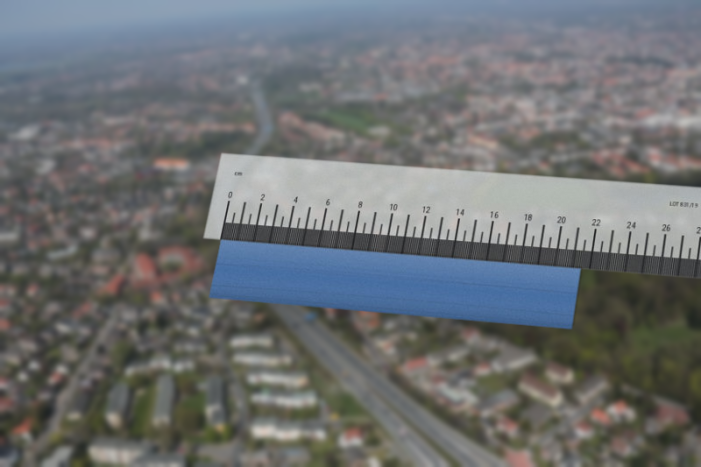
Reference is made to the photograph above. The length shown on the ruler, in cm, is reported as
21.5 cm
